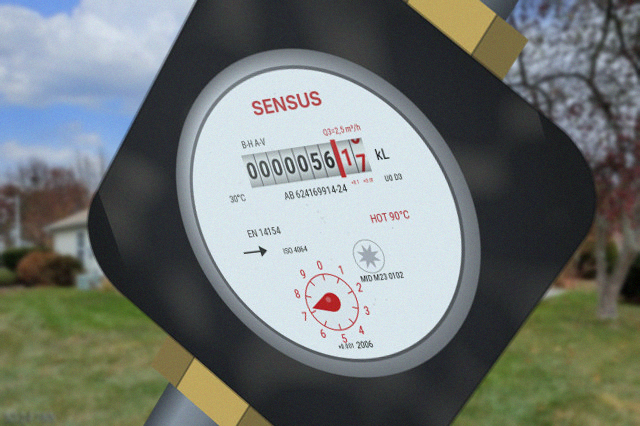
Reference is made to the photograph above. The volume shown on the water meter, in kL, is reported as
56.167 kL
